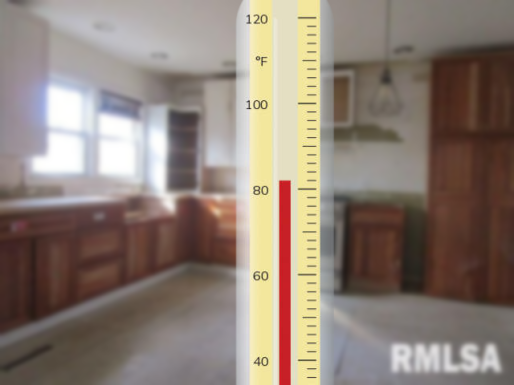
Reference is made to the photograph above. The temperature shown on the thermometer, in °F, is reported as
82 °F
